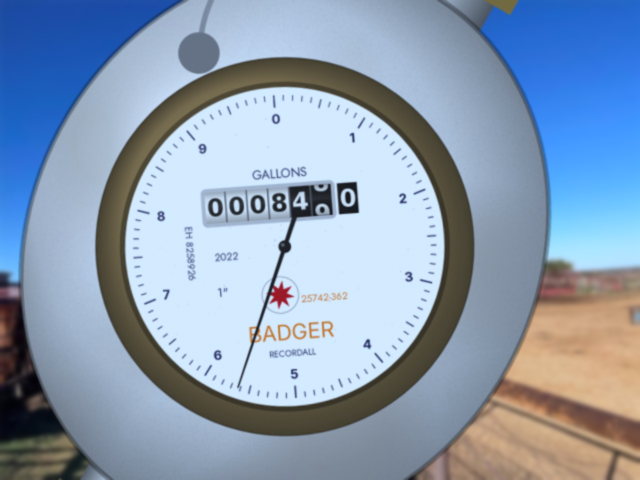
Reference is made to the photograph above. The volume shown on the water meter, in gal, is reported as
8485.6 gal
